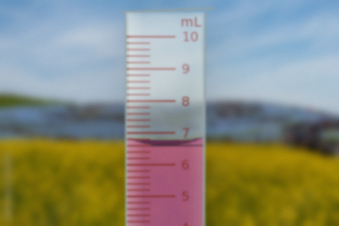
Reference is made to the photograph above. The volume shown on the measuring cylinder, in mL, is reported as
6.6 mL
